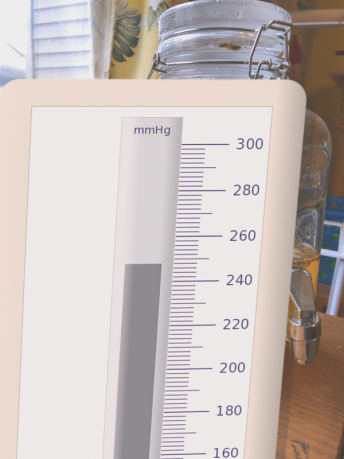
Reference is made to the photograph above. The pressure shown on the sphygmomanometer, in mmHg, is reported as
248 mmHg
